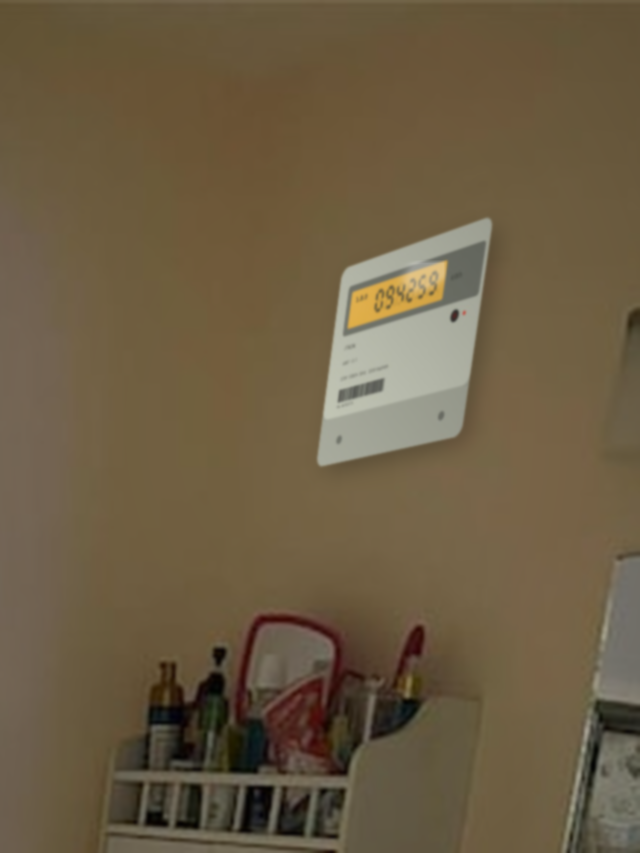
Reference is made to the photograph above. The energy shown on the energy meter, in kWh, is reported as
94259 kWh
